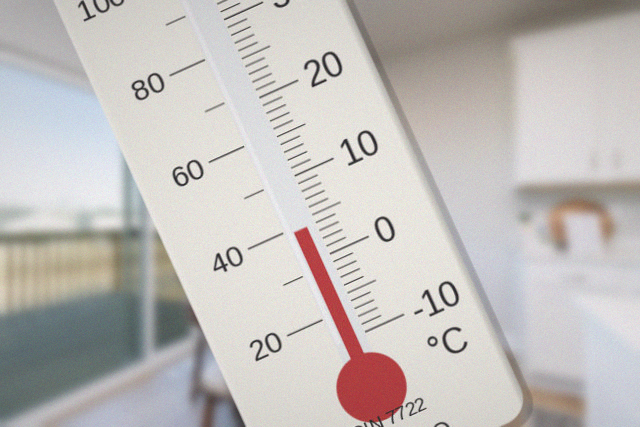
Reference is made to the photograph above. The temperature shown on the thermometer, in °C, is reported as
4 °C
